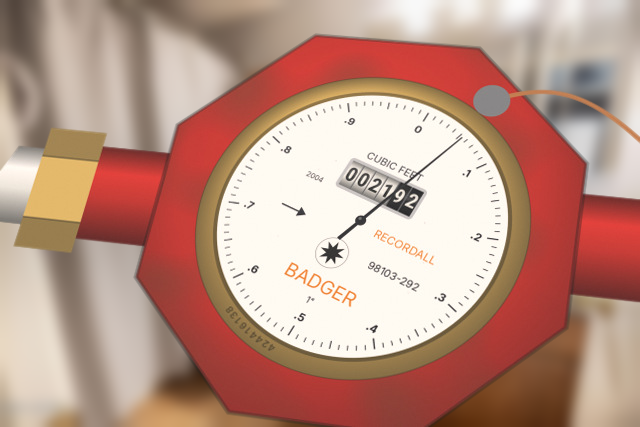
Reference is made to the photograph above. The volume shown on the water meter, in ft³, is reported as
2192.05 ft³
